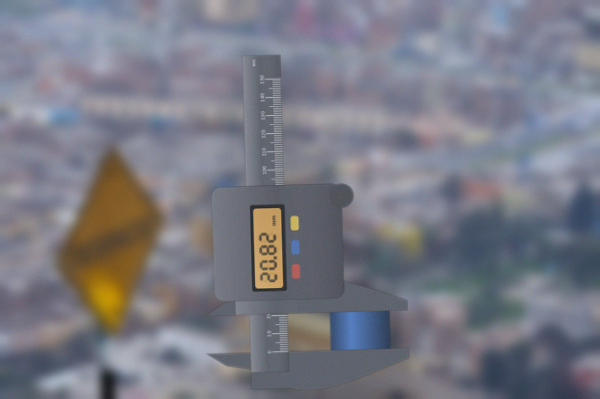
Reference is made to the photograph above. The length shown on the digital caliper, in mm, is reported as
20.82 mm
